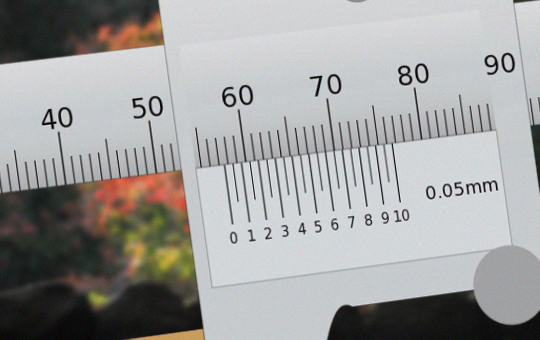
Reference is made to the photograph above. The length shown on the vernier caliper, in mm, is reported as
57.6 mm
